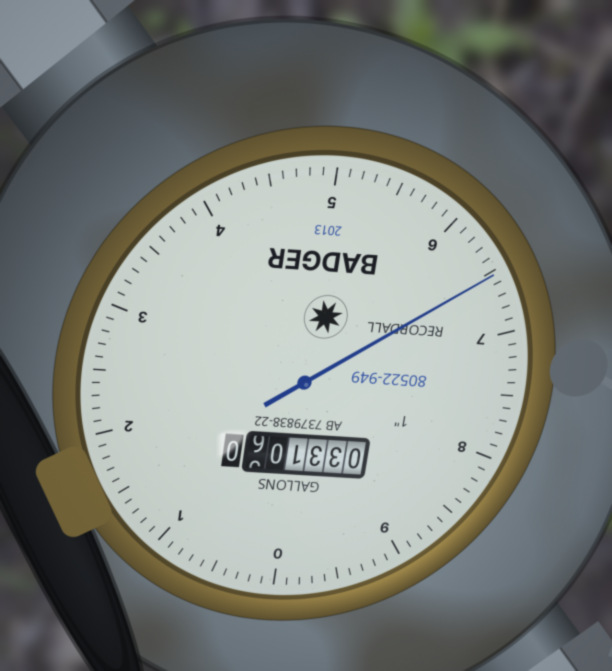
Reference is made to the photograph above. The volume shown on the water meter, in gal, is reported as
331056.5 gal
